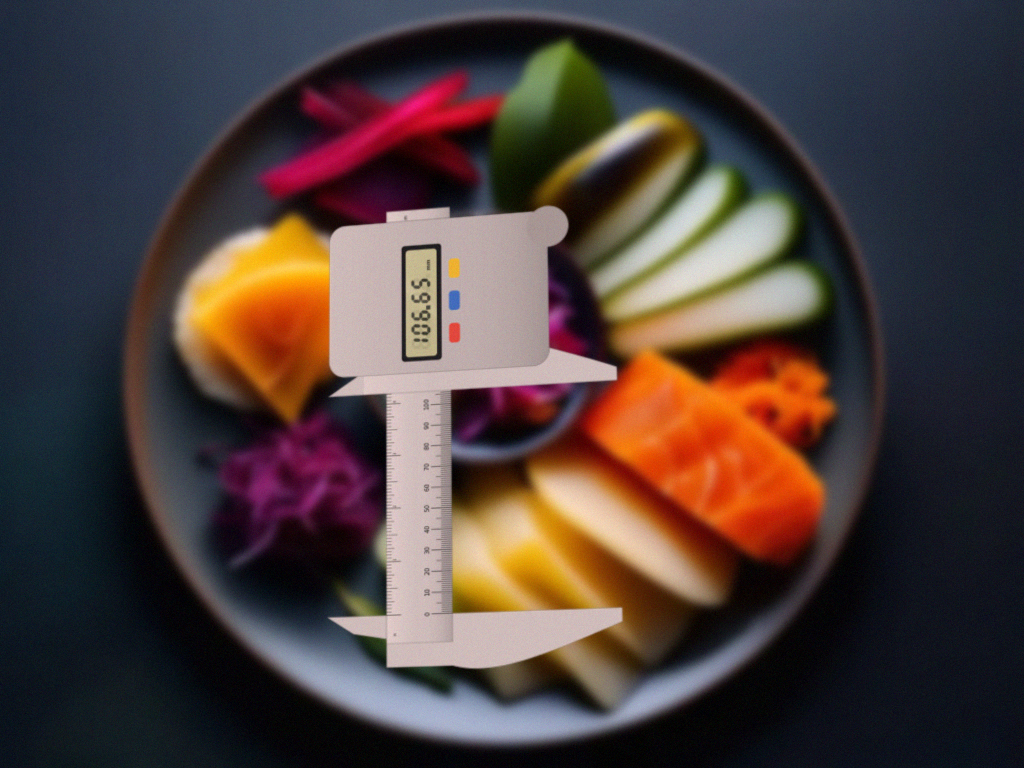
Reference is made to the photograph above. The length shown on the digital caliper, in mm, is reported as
106.65 mm
